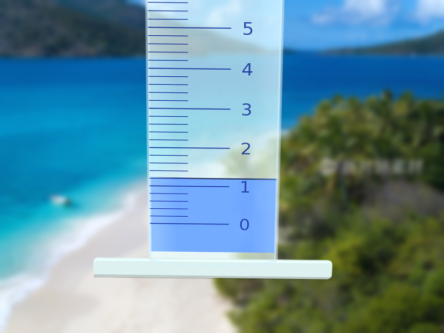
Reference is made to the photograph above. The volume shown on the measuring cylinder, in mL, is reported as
1.2 mL
